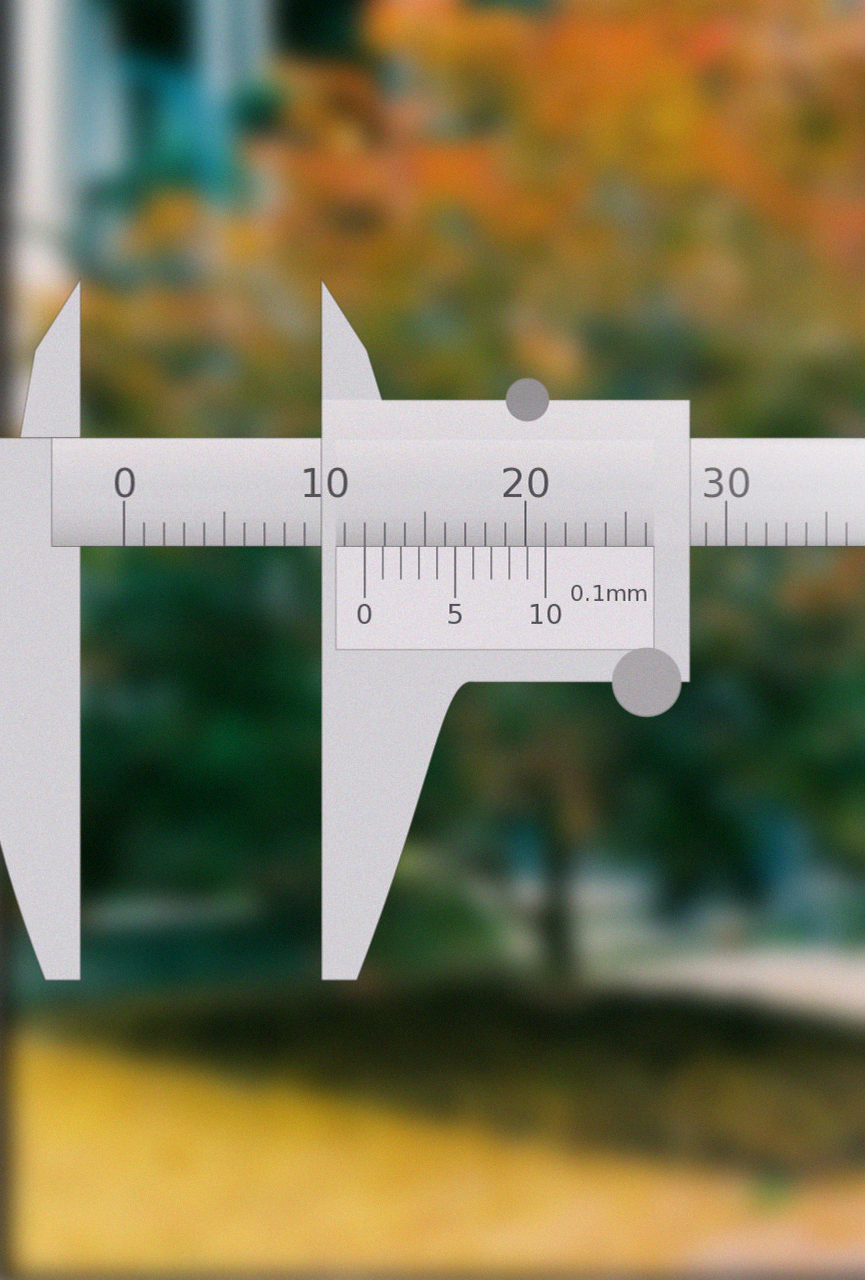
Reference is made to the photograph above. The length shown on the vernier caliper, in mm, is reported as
12.0 mm
